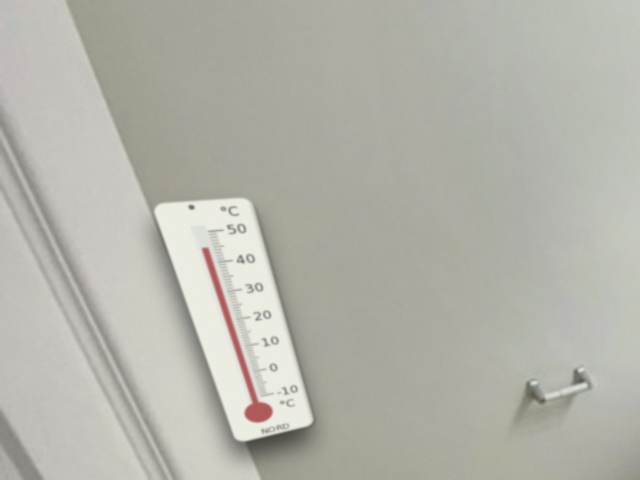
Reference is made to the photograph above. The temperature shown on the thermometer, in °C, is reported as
45 °C
